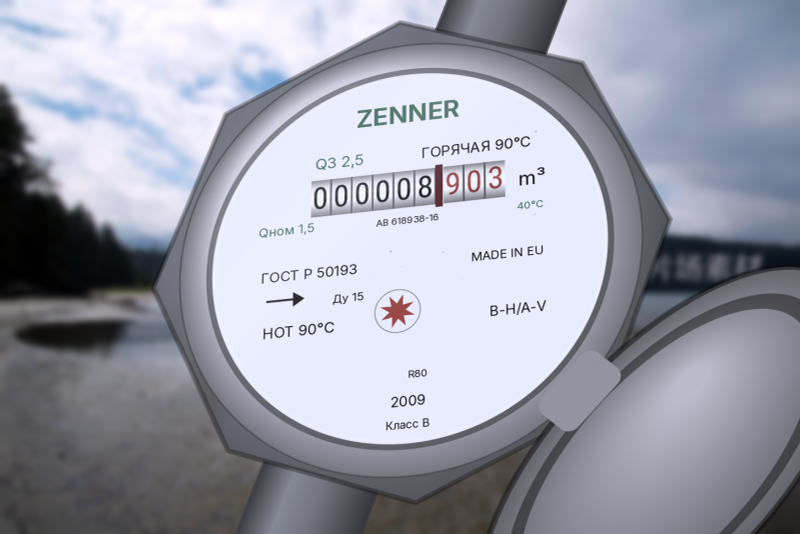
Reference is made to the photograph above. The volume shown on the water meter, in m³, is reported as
8.903 m³
